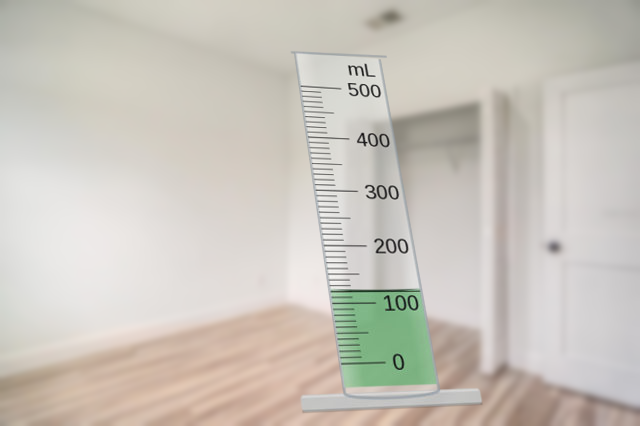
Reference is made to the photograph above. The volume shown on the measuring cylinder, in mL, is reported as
120 mL
